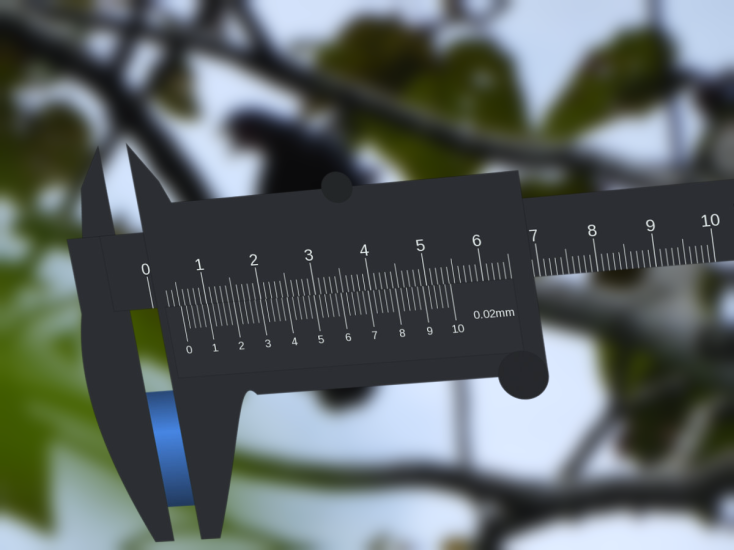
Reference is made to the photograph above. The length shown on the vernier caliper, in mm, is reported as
5.2 mm
